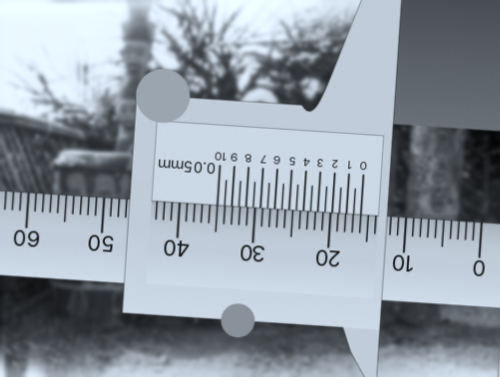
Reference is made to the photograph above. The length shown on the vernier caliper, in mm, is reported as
16.0 mm
